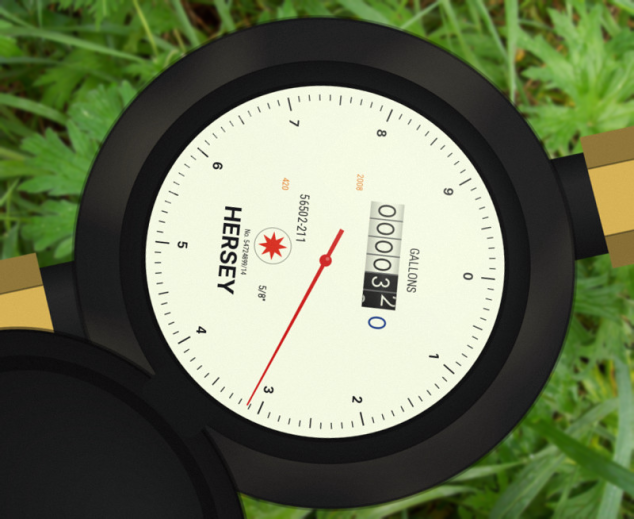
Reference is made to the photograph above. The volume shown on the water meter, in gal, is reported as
323.1 gal
